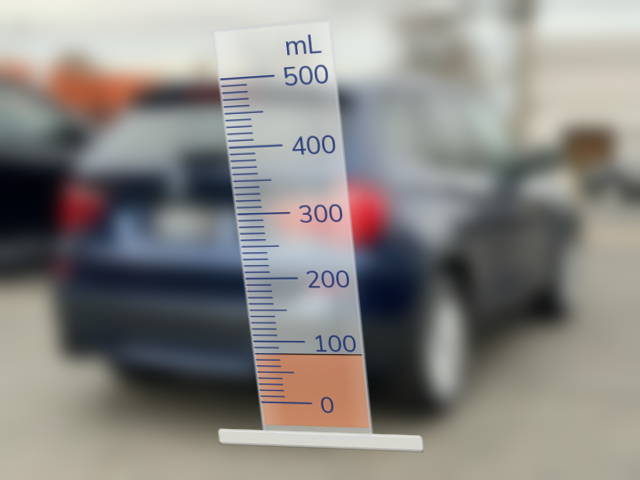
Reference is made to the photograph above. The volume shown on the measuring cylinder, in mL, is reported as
80 mL
